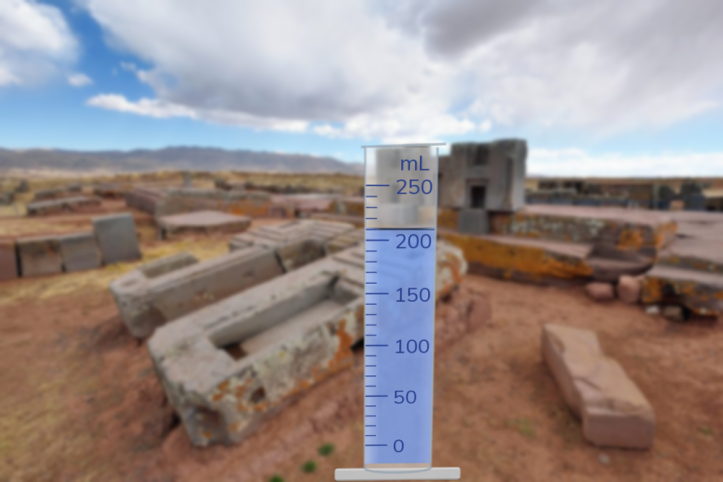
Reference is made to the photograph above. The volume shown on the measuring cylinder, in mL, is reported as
210 mL
